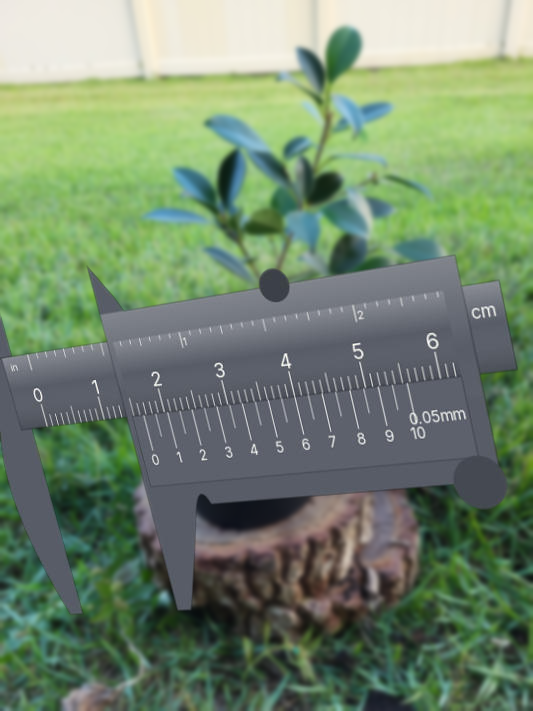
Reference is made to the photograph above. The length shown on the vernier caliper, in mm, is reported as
16.6 mm
